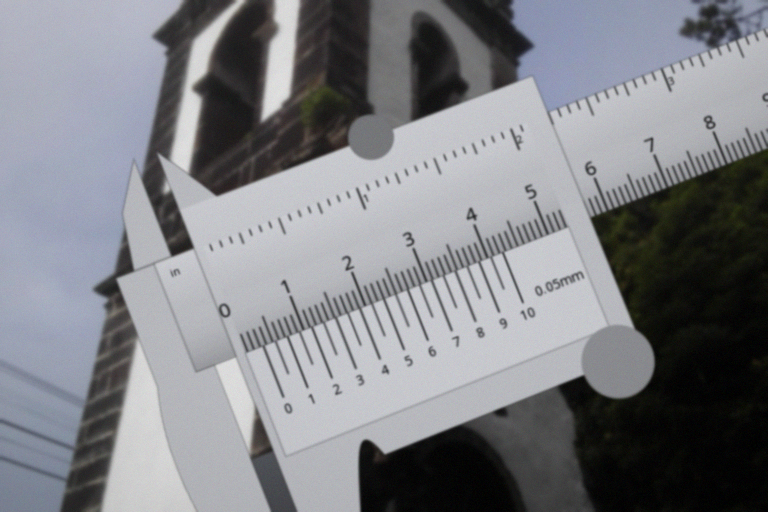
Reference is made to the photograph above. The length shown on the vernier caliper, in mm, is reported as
3.5 mm
